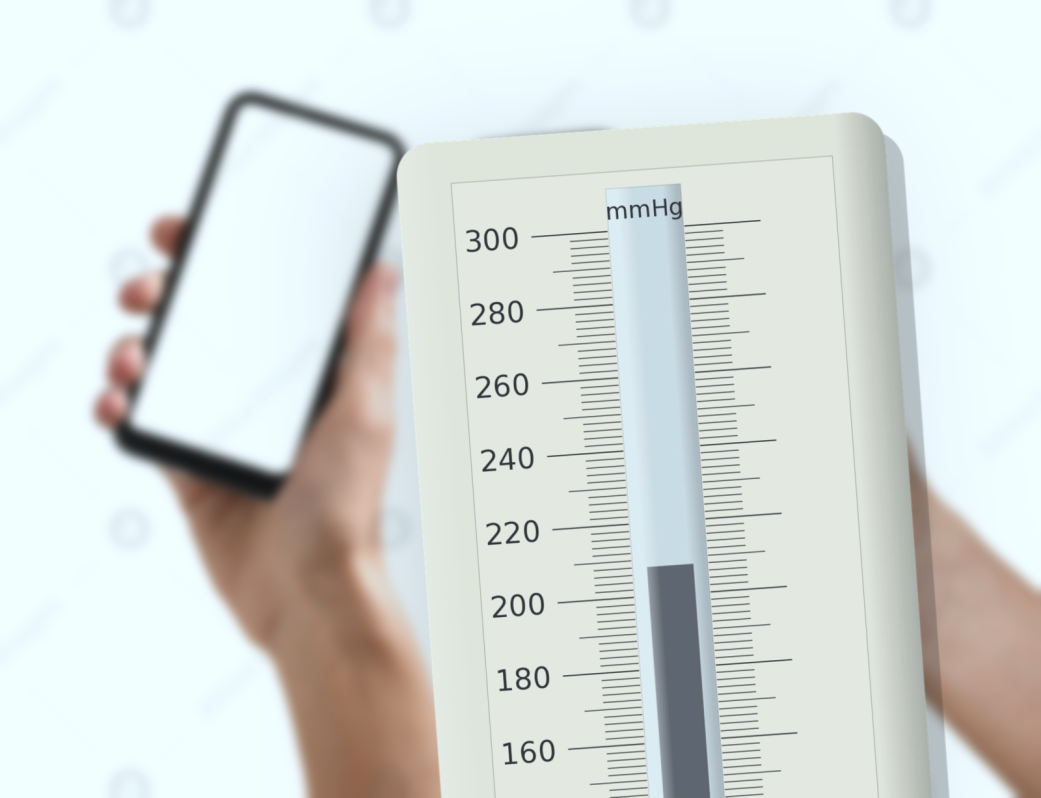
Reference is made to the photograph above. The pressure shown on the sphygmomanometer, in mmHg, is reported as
208 mmHg
